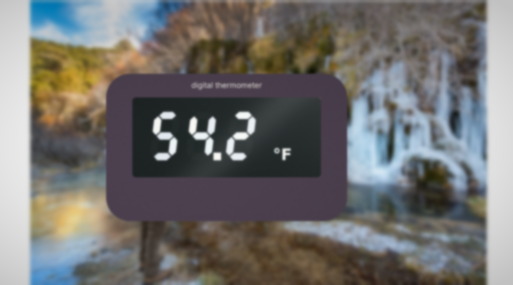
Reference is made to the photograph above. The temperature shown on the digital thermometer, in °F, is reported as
54.2 °F
